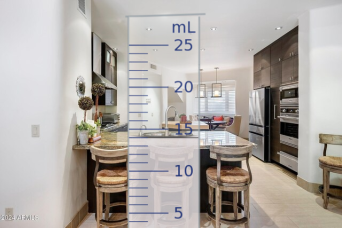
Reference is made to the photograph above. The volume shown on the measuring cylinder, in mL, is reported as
14 mL
